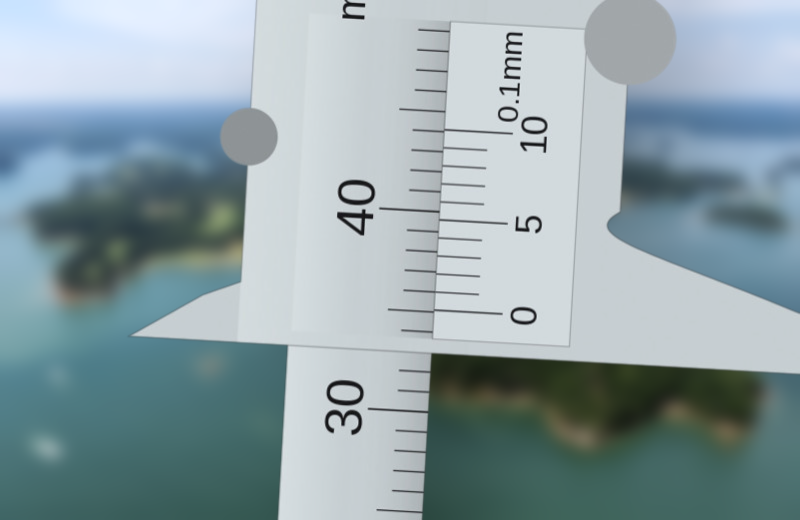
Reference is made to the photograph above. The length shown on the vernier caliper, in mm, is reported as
35.1 mm
